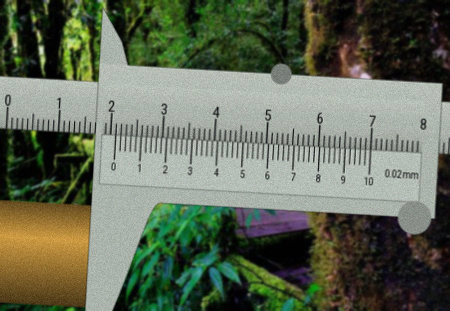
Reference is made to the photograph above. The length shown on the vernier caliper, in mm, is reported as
21.0 mm
